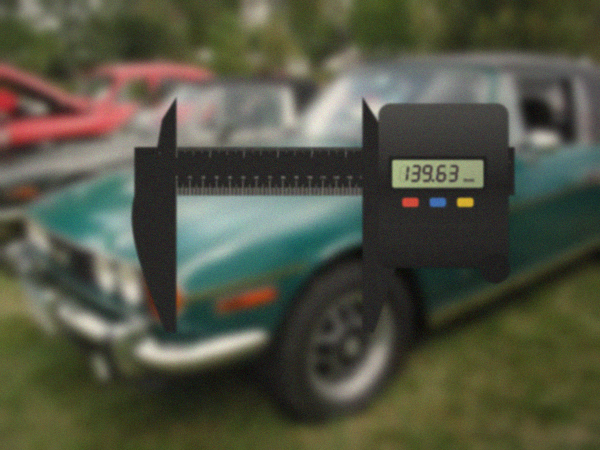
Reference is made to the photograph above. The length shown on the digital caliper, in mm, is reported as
139.63 mm
